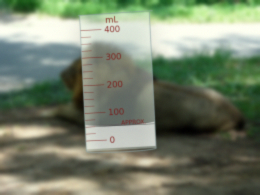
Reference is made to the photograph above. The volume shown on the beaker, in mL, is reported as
50 mL
